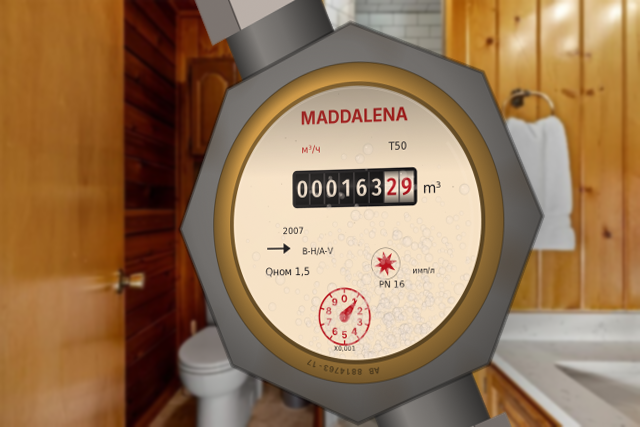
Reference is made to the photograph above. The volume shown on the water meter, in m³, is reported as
163.291 m³
